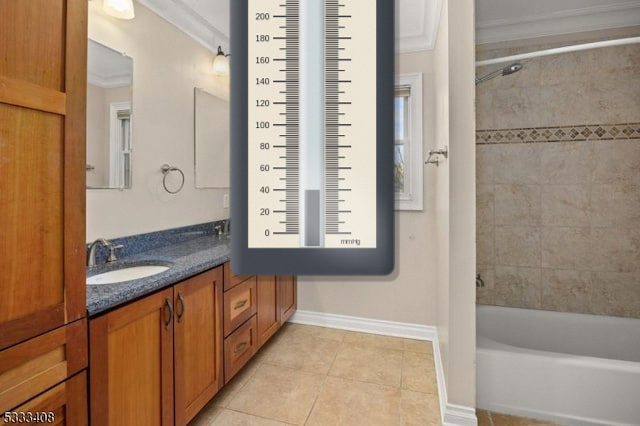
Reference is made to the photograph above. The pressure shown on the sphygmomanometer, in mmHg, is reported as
40 mmHg
